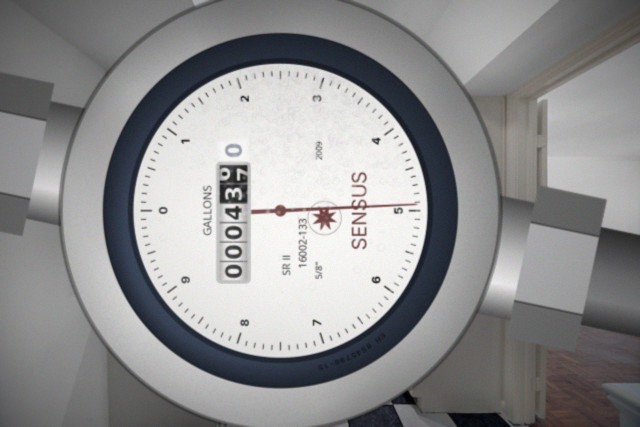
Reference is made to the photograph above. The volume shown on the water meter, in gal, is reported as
4364.9 gal
